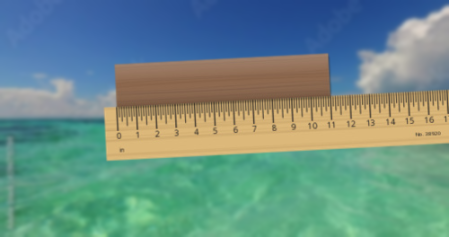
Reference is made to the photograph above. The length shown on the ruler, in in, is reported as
11 in
